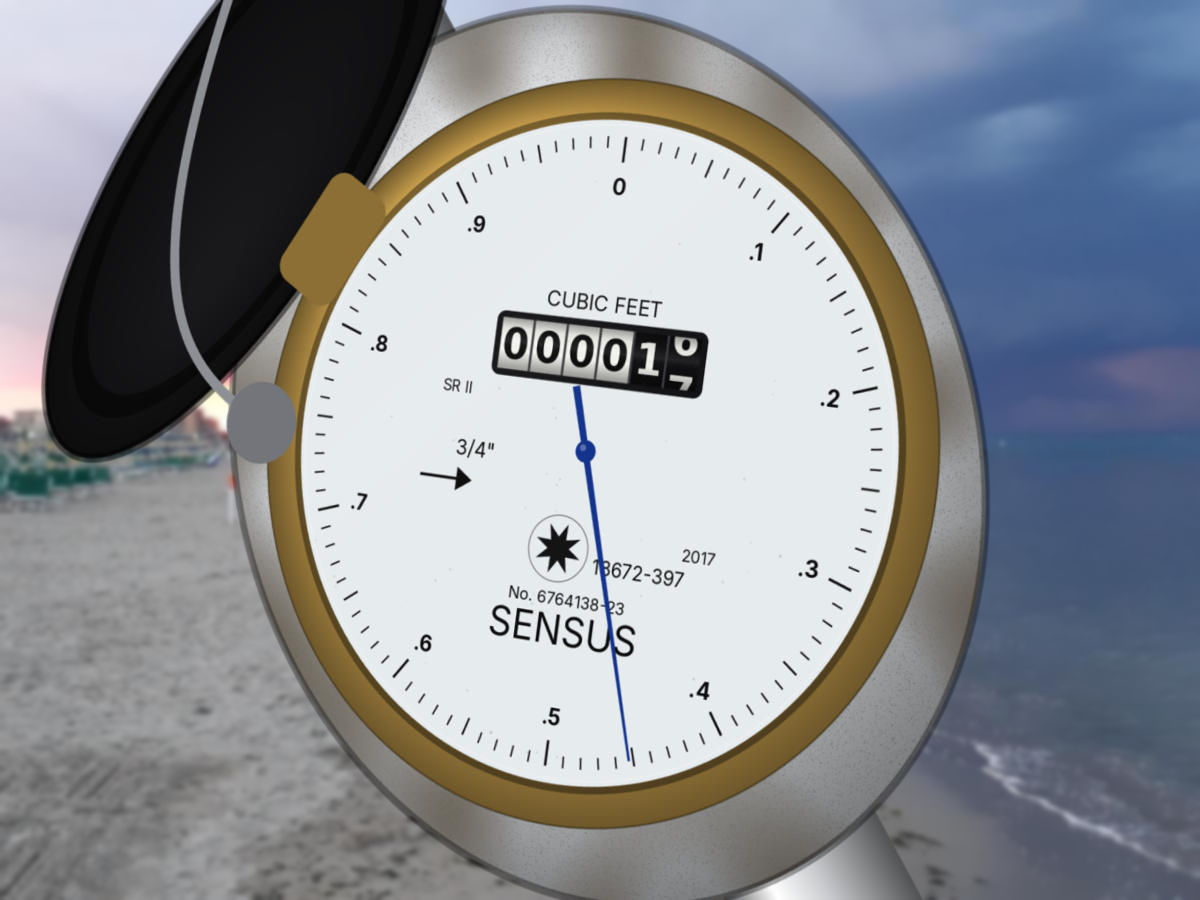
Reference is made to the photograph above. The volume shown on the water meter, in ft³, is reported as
16.45 ft³
